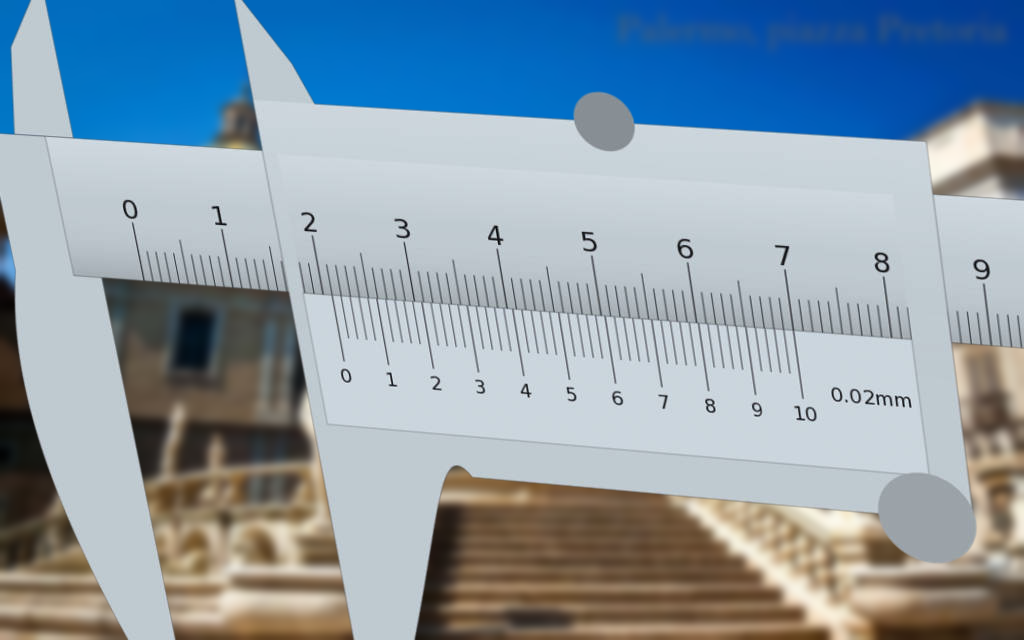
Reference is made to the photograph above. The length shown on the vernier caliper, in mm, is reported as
21.0 mm
